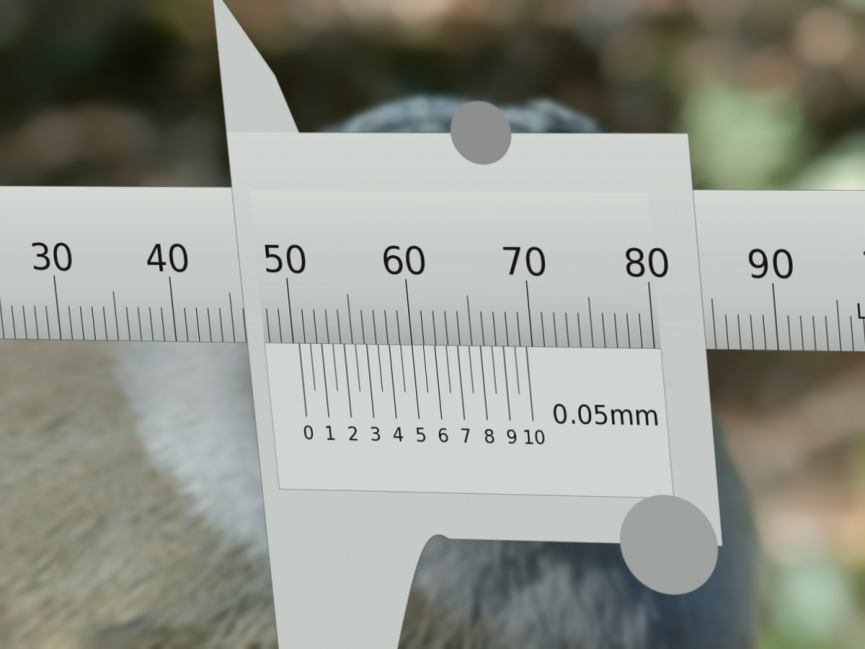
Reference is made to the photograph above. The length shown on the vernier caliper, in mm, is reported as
50.5 mm
